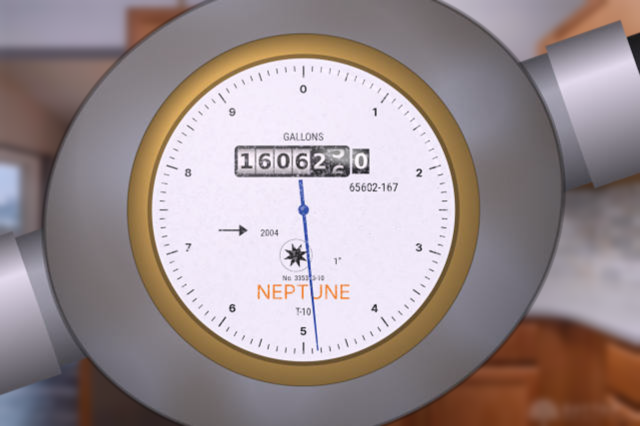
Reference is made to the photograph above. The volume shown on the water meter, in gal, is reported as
1606254.8 gal
